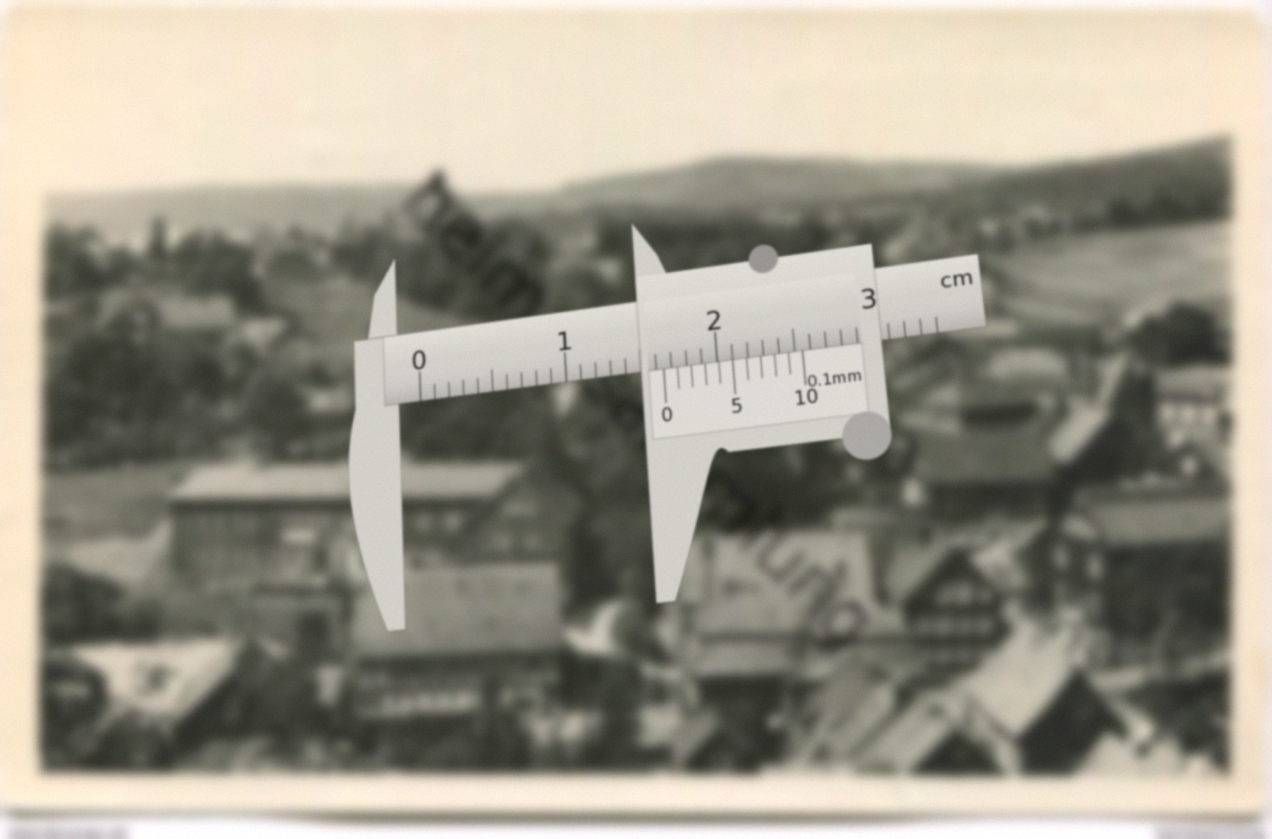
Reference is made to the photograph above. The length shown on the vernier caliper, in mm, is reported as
16.5 mm
